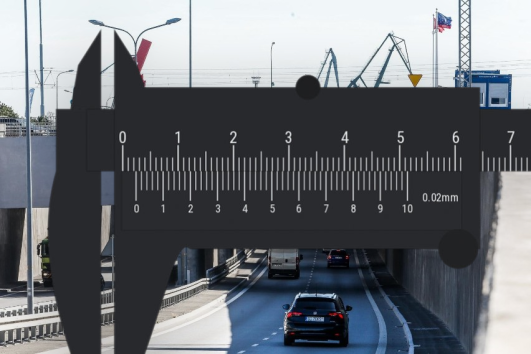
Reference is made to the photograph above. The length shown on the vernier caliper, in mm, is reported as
2.4 mm
